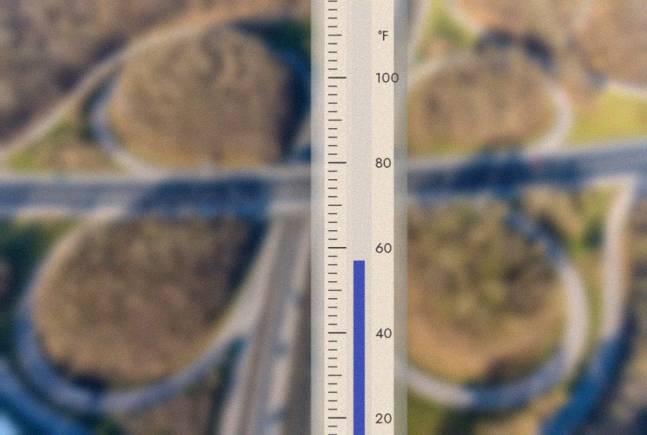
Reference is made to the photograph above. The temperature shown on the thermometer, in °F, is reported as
57 °F
